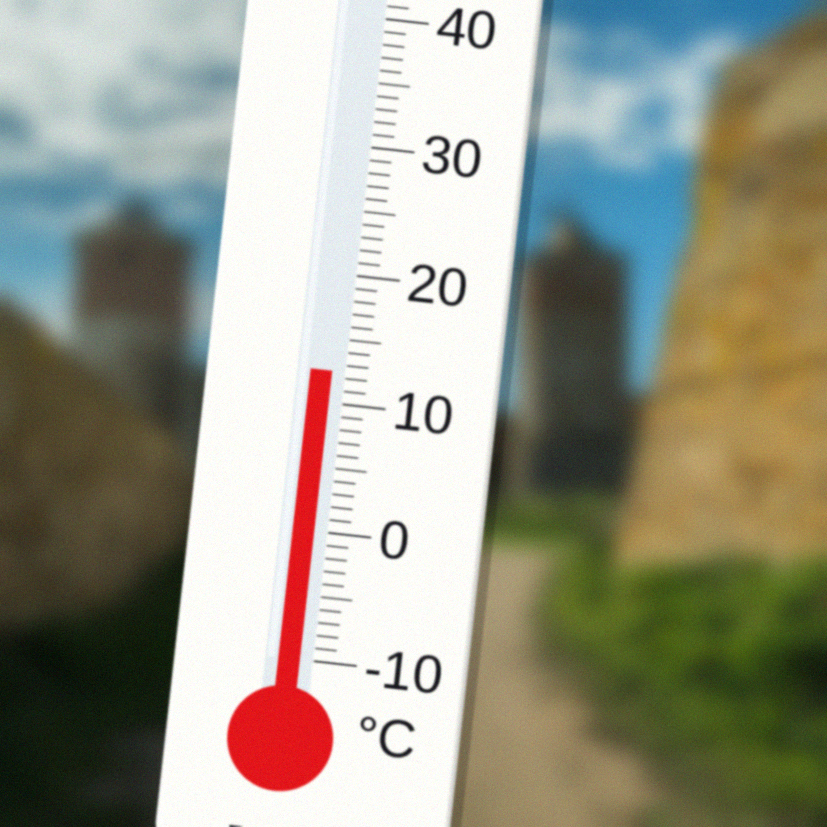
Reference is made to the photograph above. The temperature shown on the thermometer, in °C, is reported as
12.5 °C
